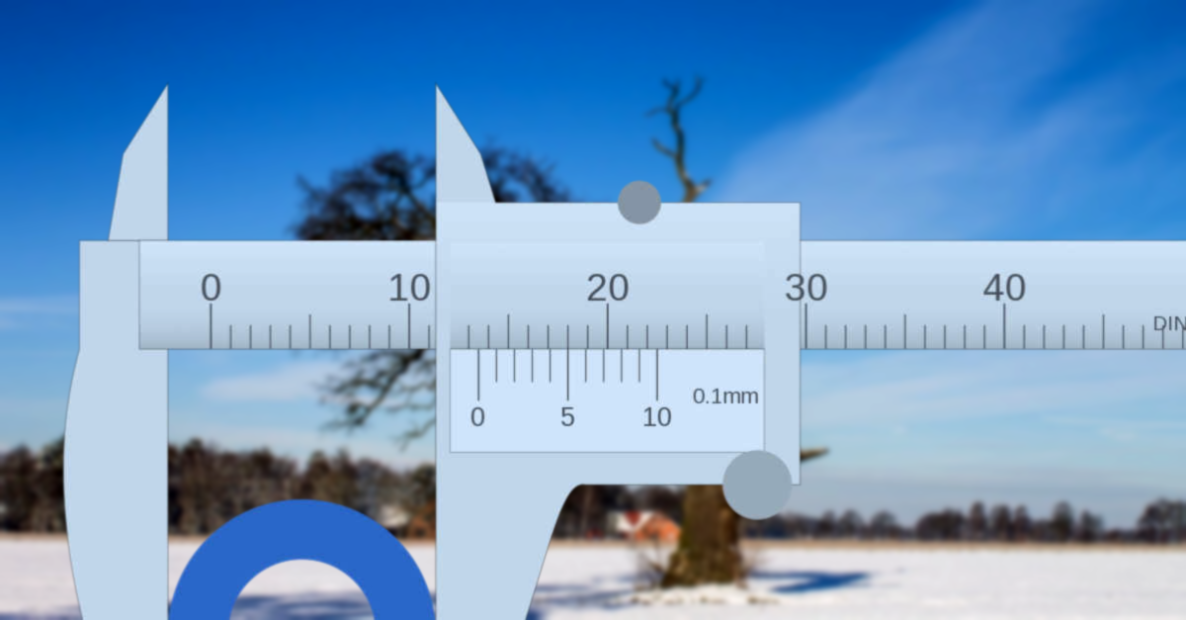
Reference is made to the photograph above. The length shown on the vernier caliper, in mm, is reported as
13.5 mm
